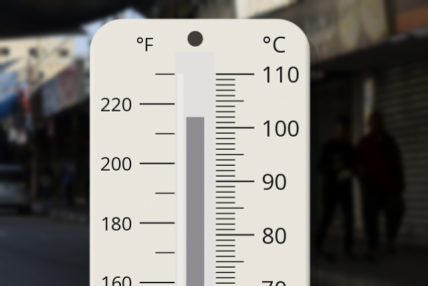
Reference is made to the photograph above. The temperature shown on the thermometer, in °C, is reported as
102 °C
